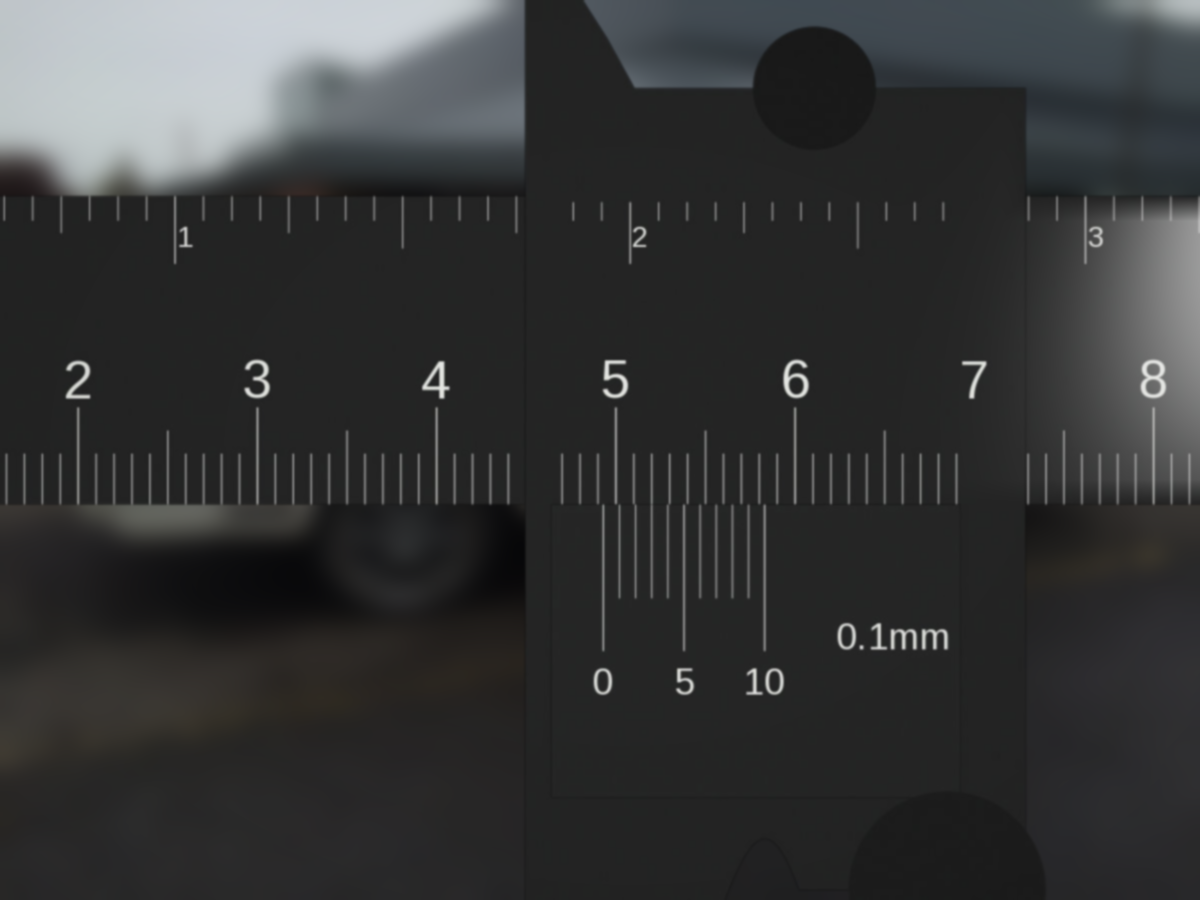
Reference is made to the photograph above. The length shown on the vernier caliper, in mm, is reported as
49.3 mm
